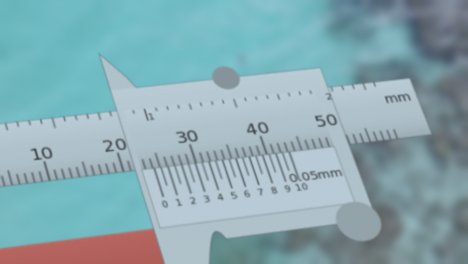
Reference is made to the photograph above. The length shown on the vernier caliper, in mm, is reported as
24.2 mm
